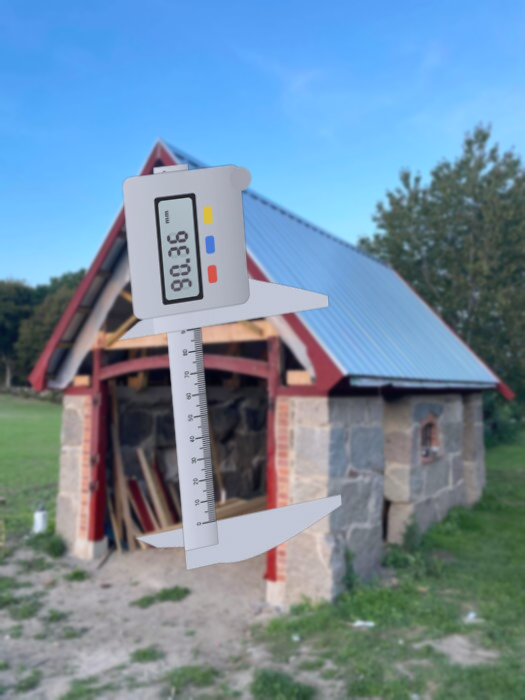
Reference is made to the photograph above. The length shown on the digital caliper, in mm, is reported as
90.36 mm
